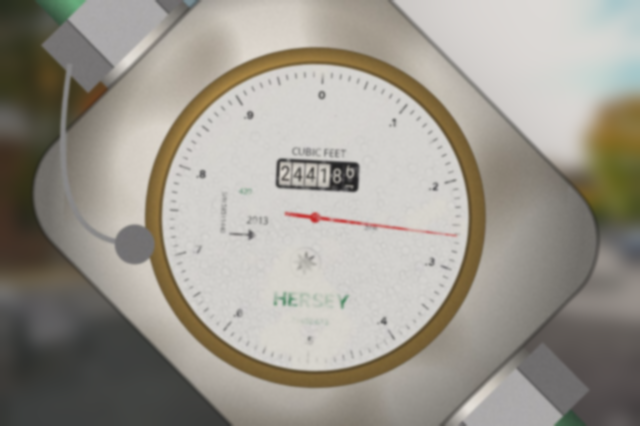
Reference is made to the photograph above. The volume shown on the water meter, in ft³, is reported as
244186.26 ft³
